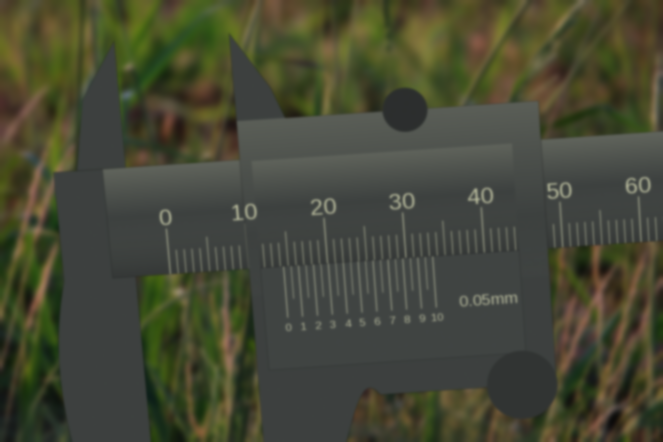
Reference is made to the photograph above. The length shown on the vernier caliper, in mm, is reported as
14.4 mm
